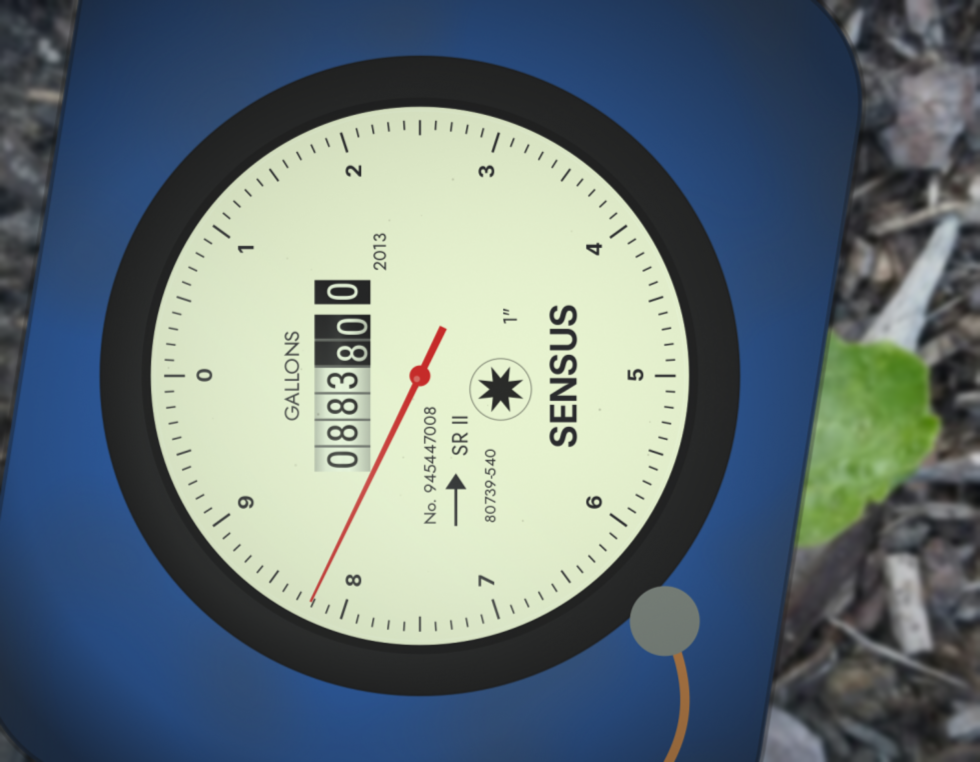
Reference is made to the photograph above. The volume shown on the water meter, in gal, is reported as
883798.2 gal
